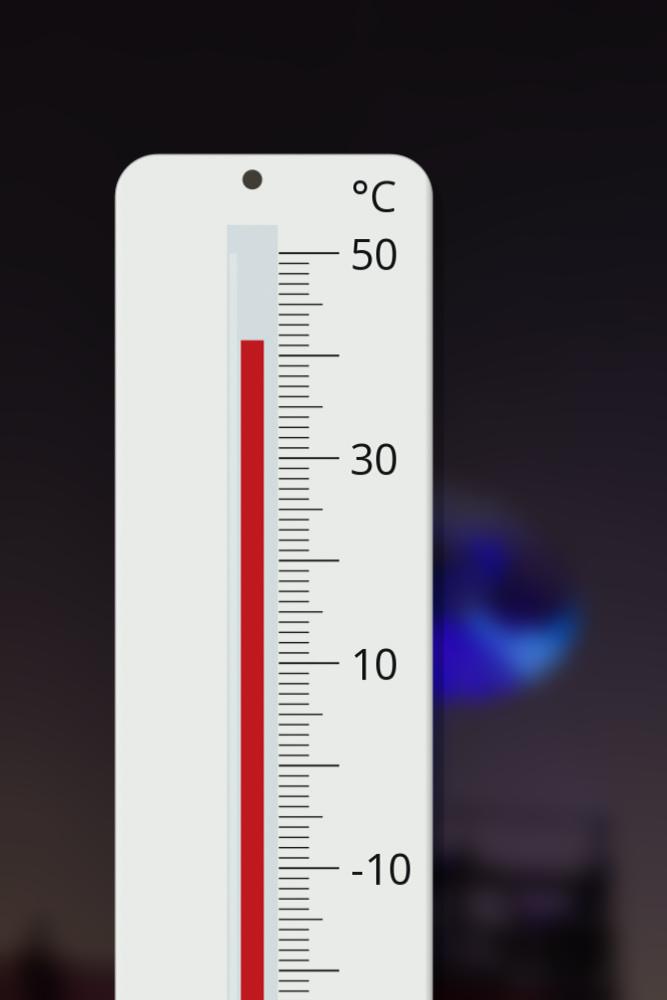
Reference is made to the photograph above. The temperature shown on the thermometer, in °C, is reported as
41.5 °C
